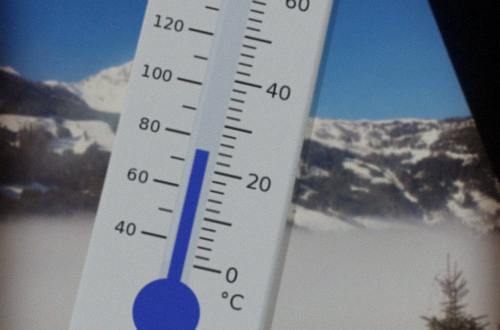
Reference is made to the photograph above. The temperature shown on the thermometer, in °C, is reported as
24 °C
